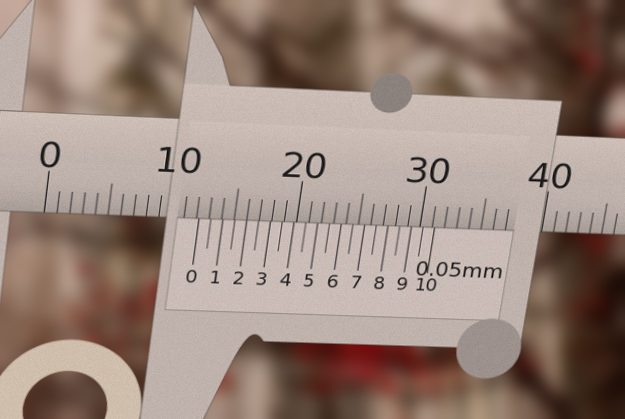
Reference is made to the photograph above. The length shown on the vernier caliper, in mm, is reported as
12.2 mm
